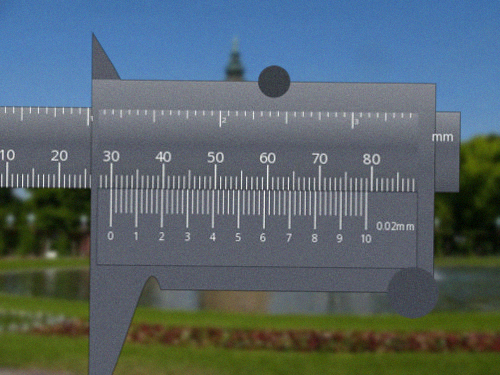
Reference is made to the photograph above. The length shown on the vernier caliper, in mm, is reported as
30.0 mm
